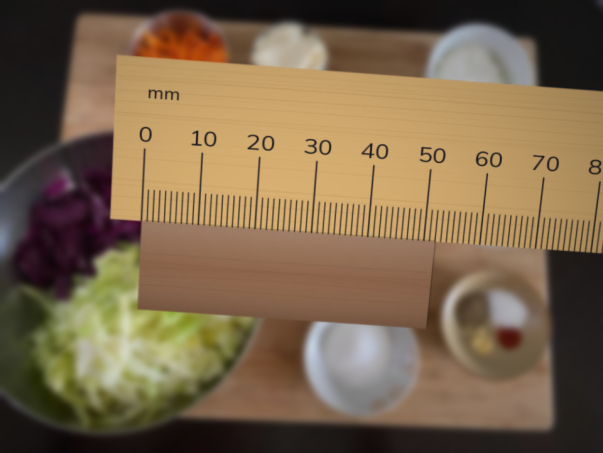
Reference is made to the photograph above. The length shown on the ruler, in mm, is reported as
52 mm
